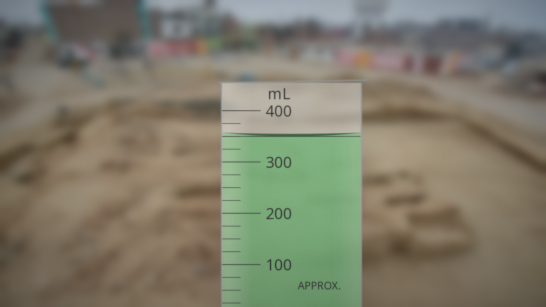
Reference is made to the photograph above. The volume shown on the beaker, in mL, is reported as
350 mL
